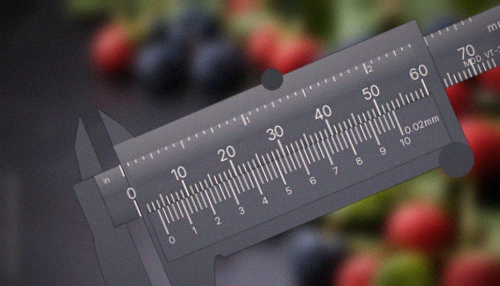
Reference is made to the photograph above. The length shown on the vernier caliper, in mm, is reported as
3.5 mm
